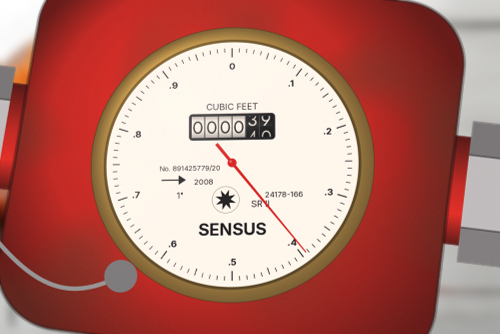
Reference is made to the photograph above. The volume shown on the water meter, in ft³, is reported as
39.39 ft³
